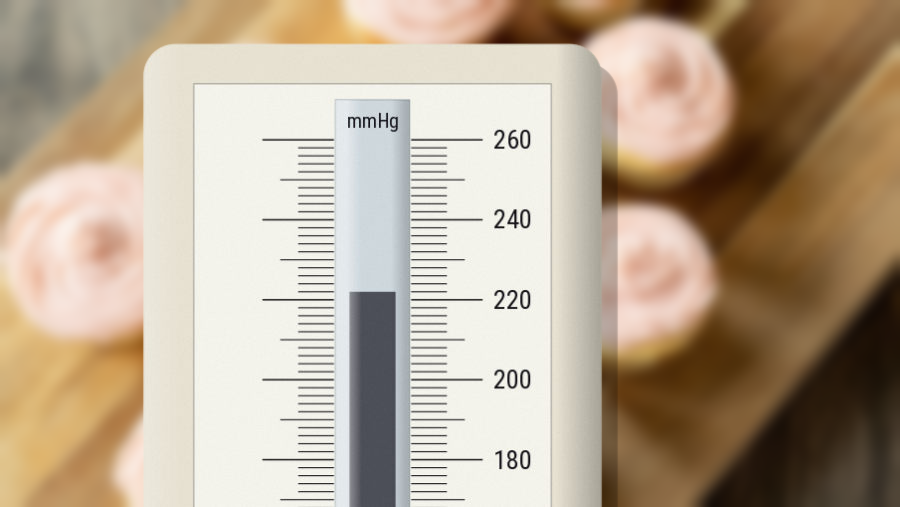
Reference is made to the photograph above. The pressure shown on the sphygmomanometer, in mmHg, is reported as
222 mmHg
